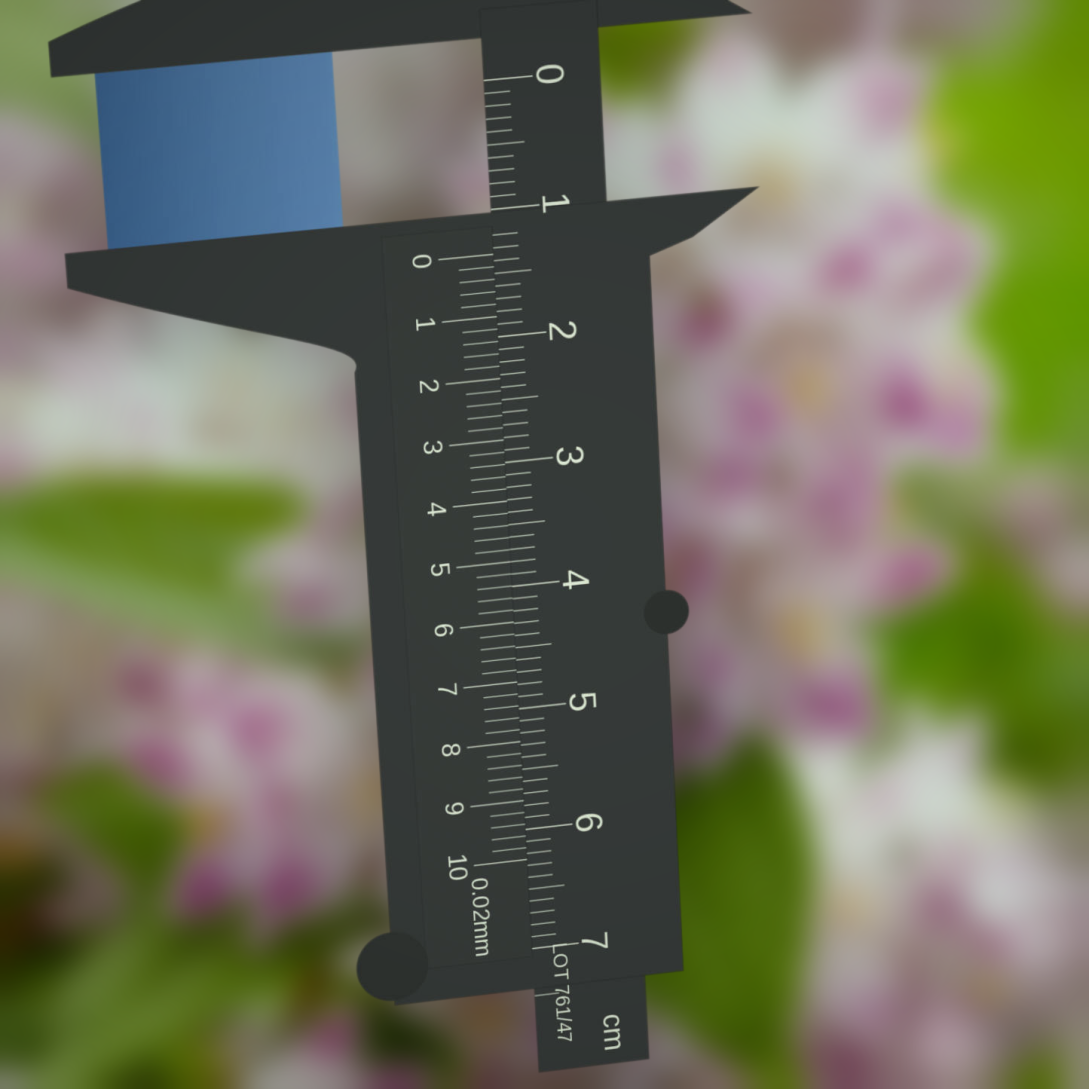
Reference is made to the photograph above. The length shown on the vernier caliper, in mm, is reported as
13.5 mm
